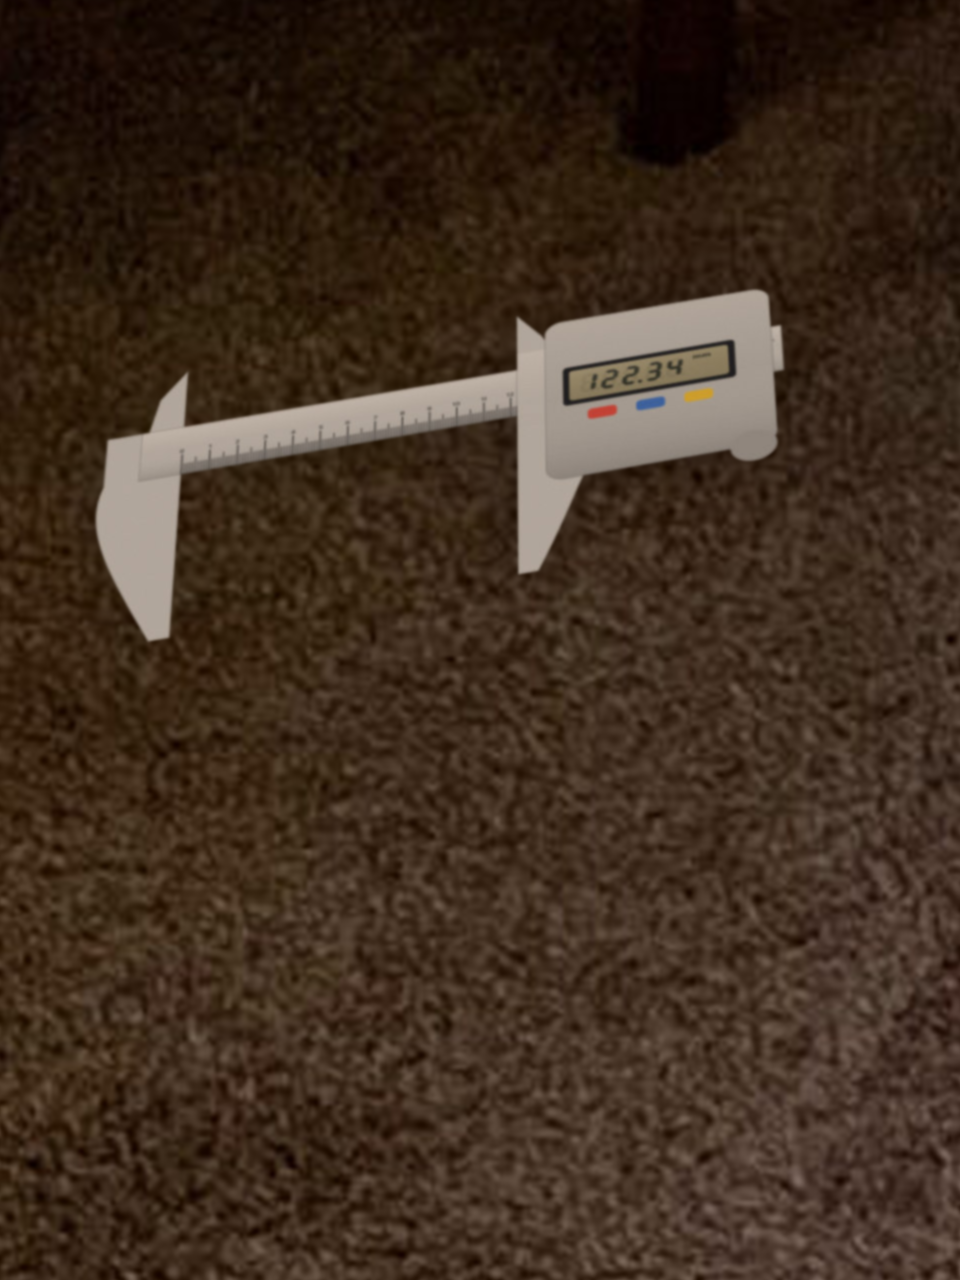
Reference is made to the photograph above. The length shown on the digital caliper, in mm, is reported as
122.34 mm
